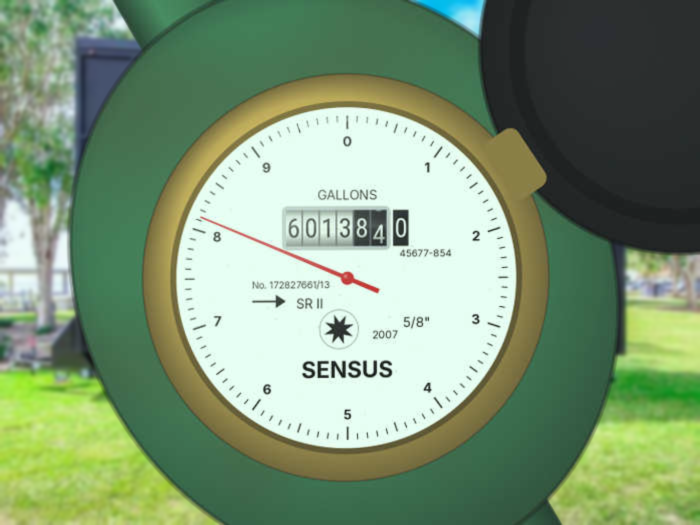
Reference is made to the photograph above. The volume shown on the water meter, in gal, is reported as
6013838.1 gal
